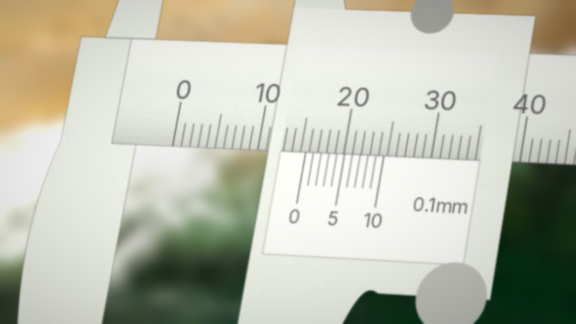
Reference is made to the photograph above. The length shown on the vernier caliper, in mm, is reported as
15.6 mm
